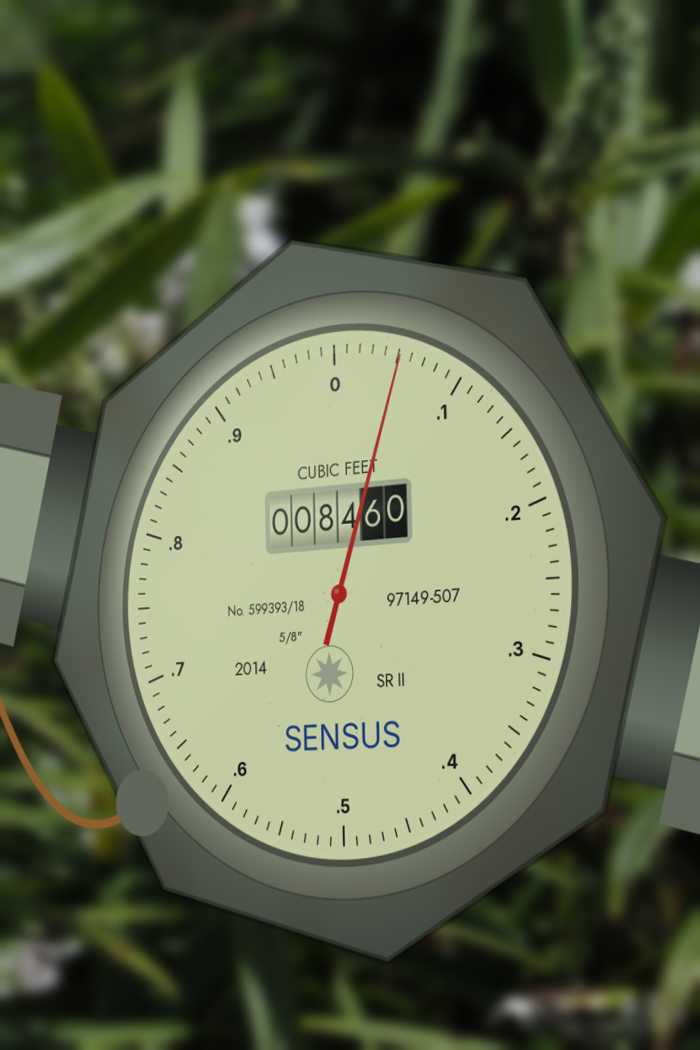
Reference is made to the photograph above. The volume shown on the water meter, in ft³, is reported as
8460.05 ft³
